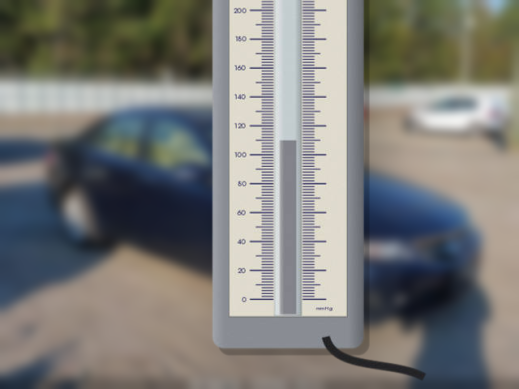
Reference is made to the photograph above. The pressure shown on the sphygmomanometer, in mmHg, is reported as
110 mmHg
